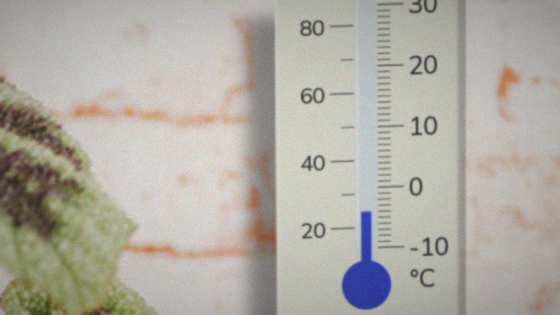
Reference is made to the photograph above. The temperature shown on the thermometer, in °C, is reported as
-4 °C
